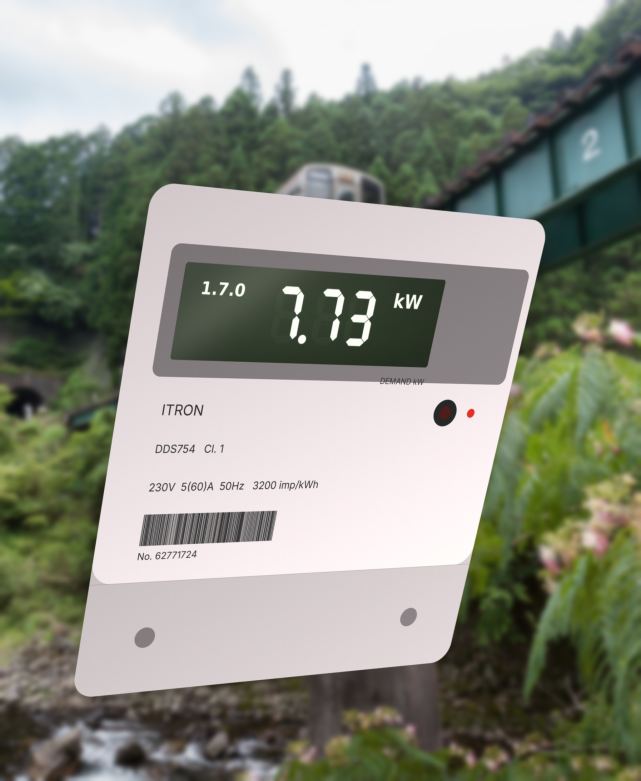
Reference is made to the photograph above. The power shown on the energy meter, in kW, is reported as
7.73 kW
